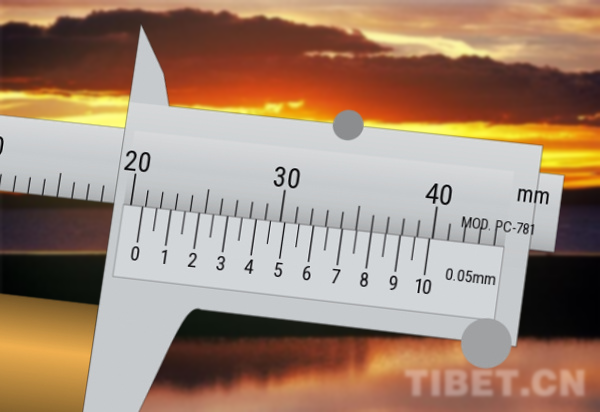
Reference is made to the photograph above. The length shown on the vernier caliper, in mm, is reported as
20.8 mm
